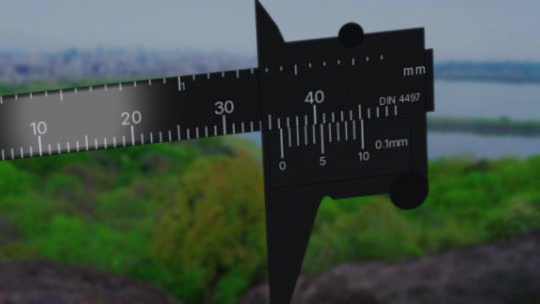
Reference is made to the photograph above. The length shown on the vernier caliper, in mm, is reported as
36.2 mm
